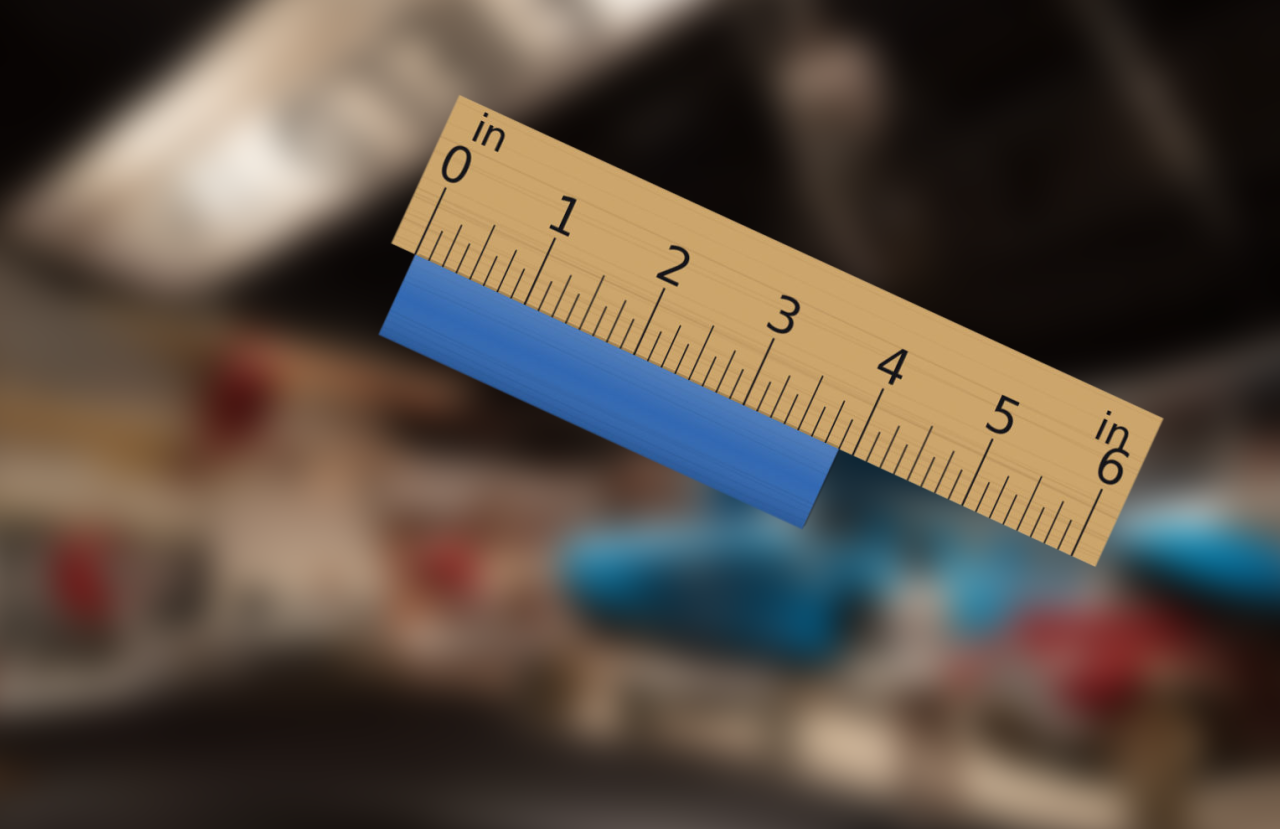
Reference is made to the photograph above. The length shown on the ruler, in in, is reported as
3.875 in
